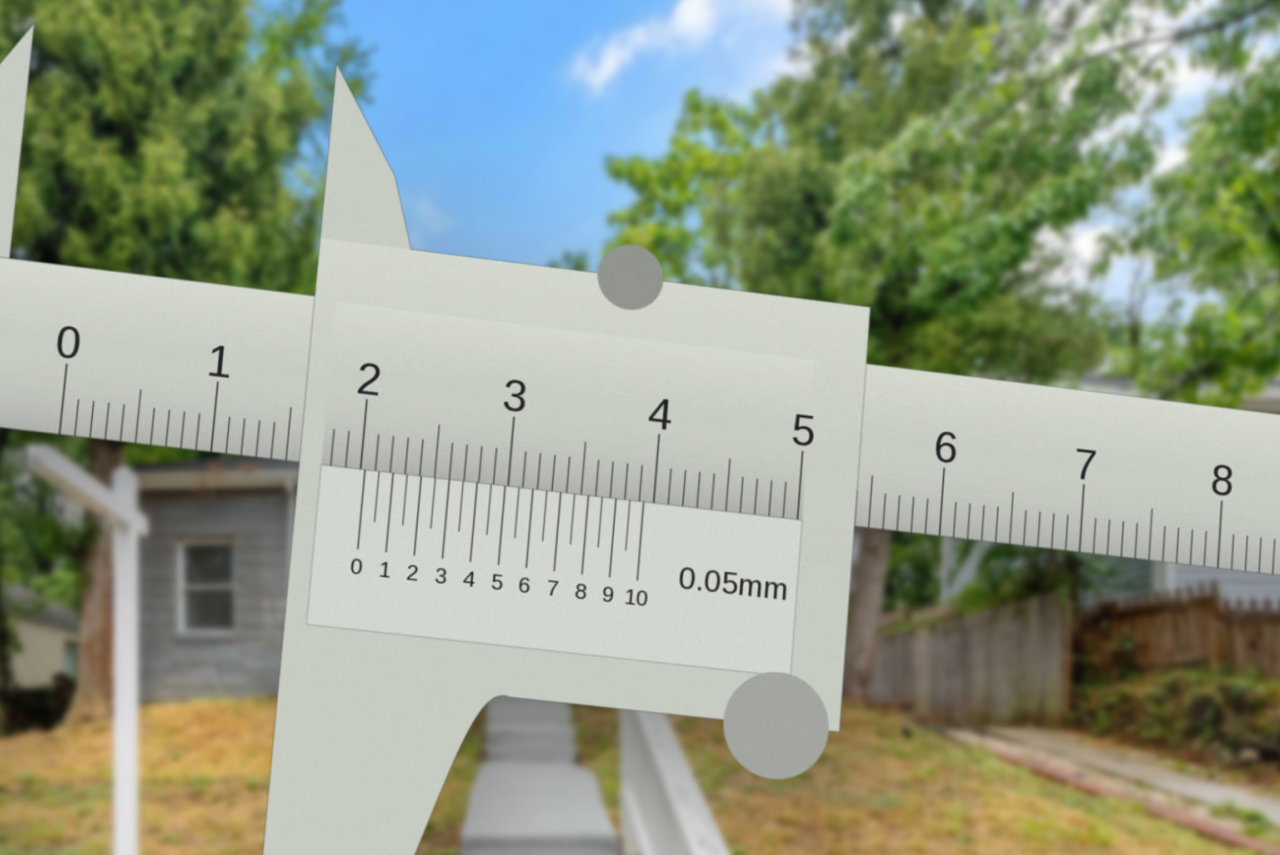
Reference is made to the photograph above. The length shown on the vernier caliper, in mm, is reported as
20.3 mm
